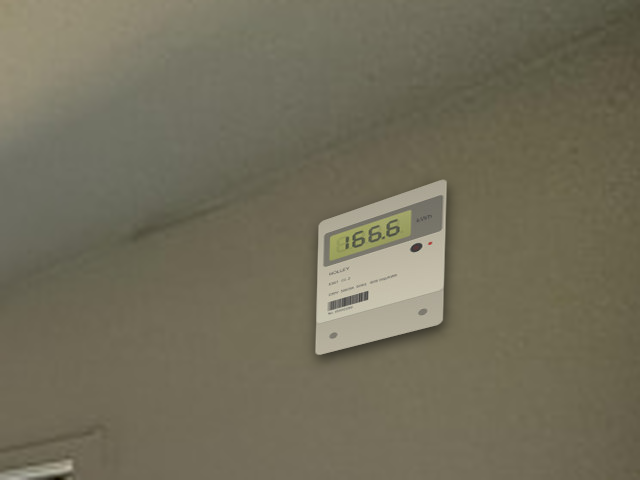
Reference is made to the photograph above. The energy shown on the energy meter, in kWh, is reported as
166.6 kWh
